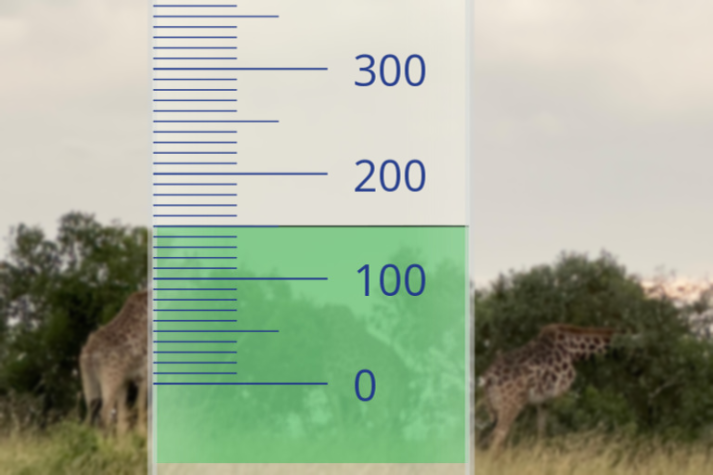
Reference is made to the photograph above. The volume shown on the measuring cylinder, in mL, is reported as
150 mL
